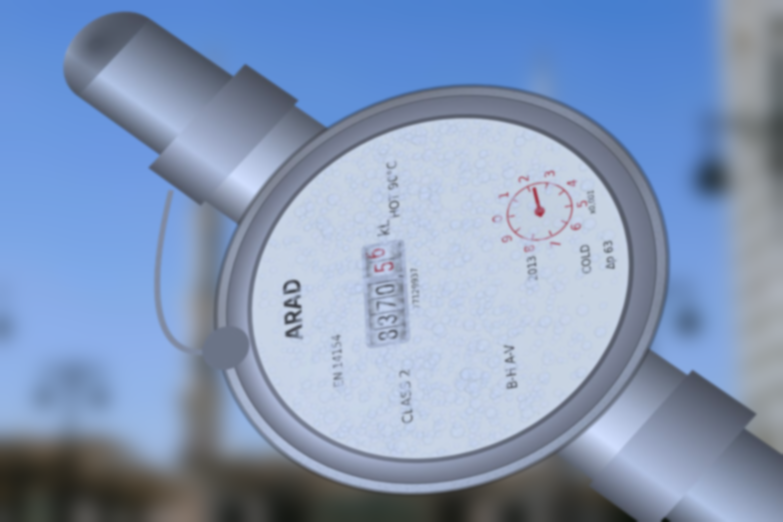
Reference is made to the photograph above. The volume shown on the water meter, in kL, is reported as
8370.562 kL
